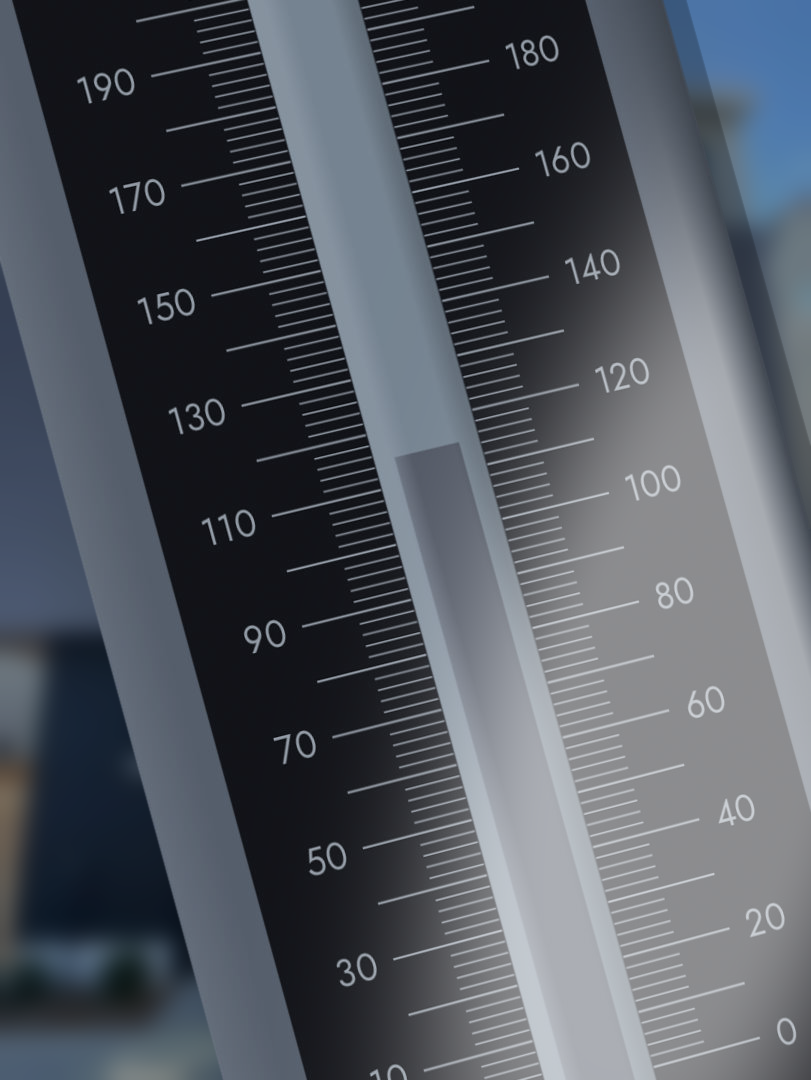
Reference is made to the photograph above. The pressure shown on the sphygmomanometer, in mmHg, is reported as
115 mmHg
